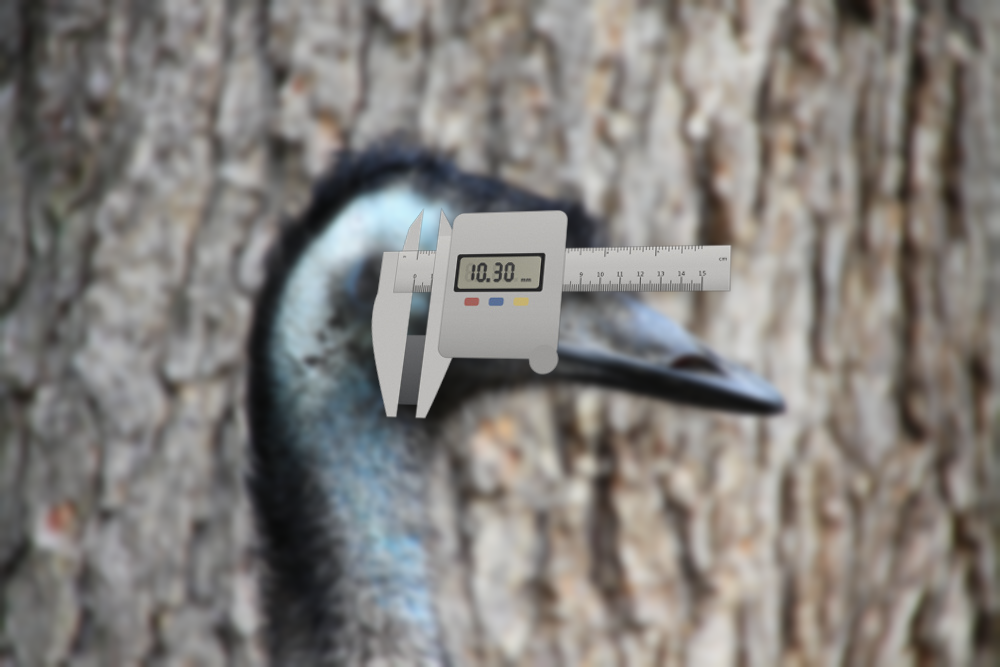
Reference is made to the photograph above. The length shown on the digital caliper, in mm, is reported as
10.30 mm
